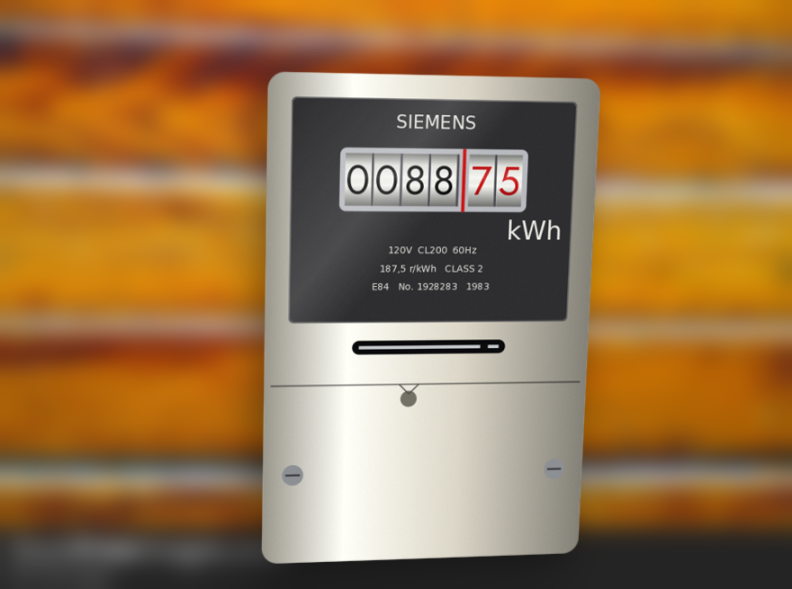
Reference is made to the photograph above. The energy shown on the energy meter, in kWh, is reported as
88.75 kWh
